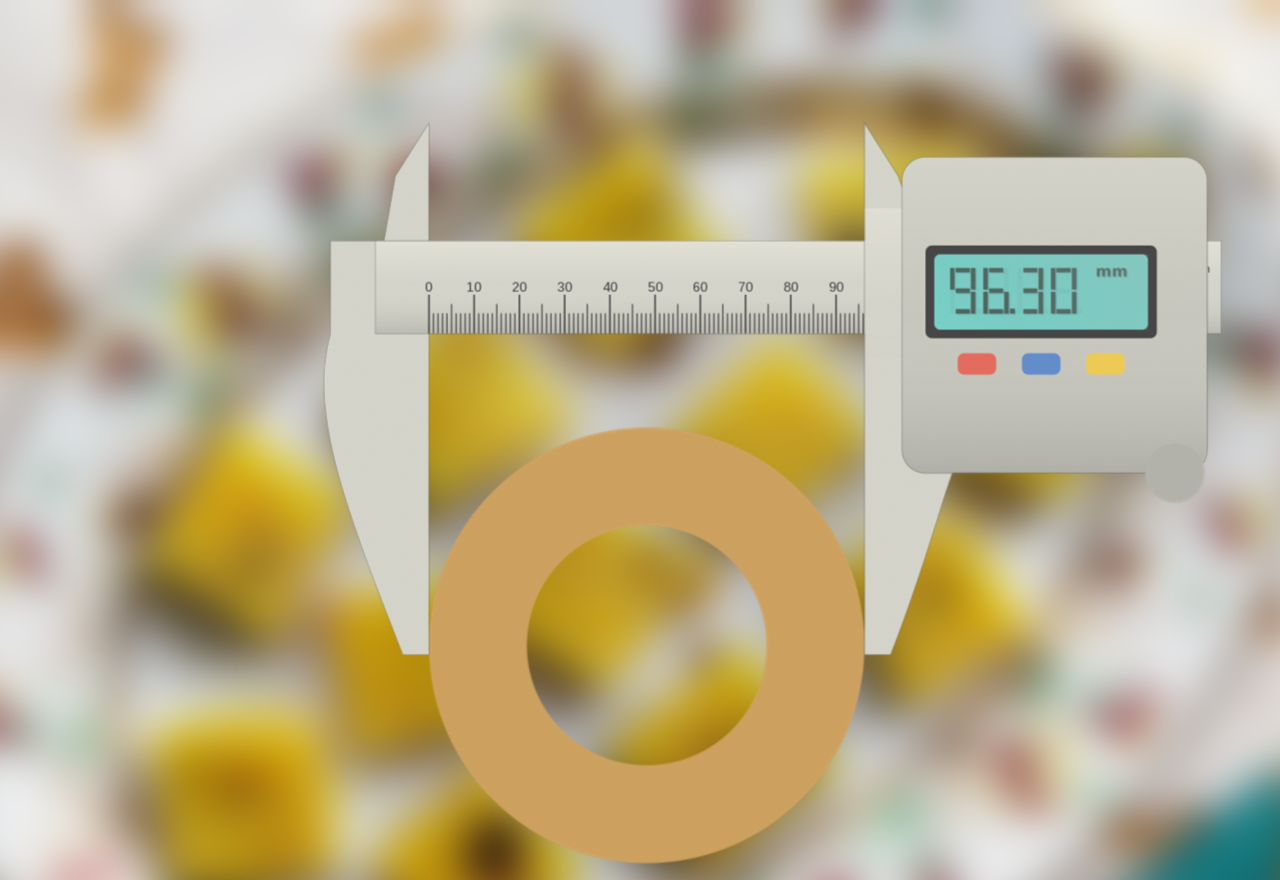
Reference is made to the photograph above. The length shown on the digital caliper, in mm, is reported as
96.30 mm
